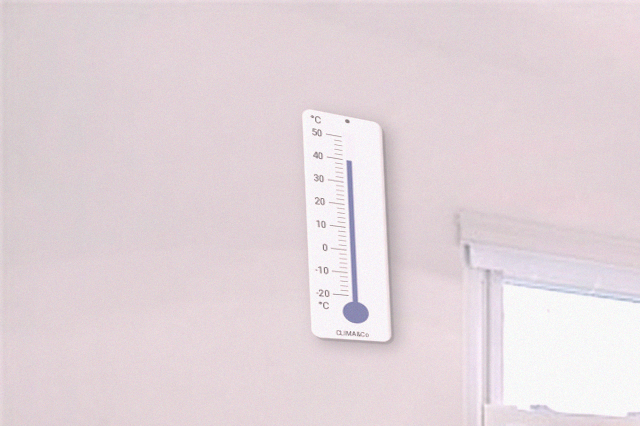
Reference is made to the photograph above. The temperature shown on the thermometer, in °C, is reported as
40 °C
